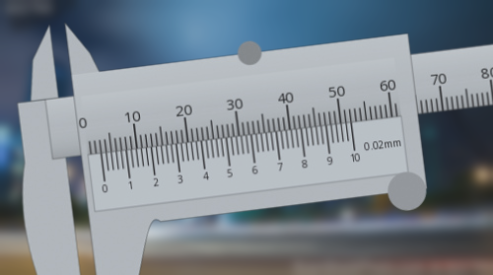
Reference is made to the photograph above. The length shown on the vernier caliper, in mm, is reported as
3.0 mm
